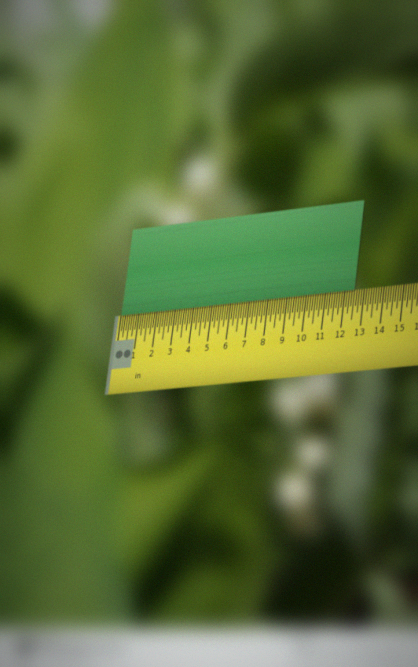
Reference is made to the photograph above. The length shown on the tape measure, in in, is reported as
12.5 in
